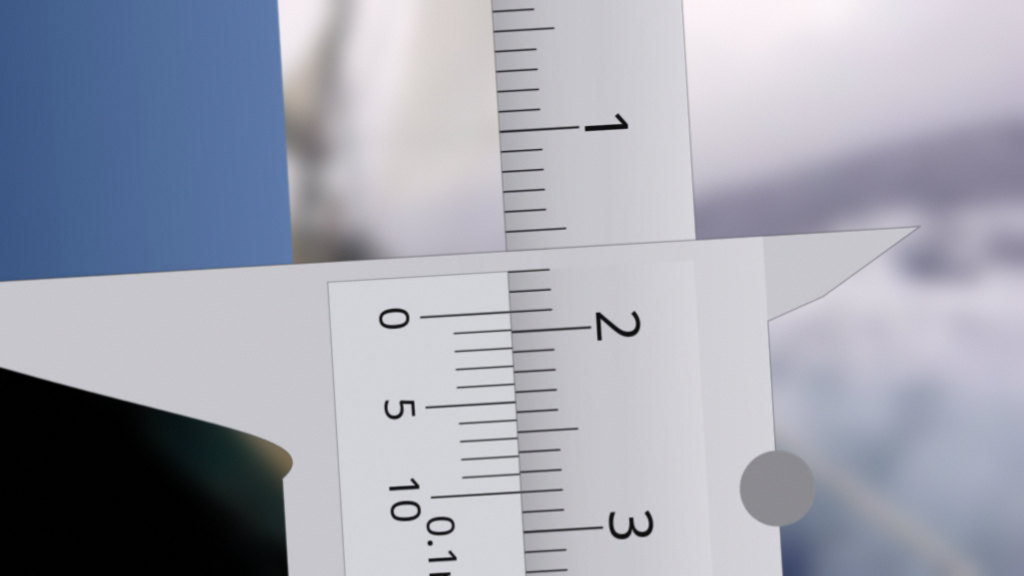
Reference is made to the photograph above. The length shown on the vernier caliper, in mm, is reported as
19.0 mm
